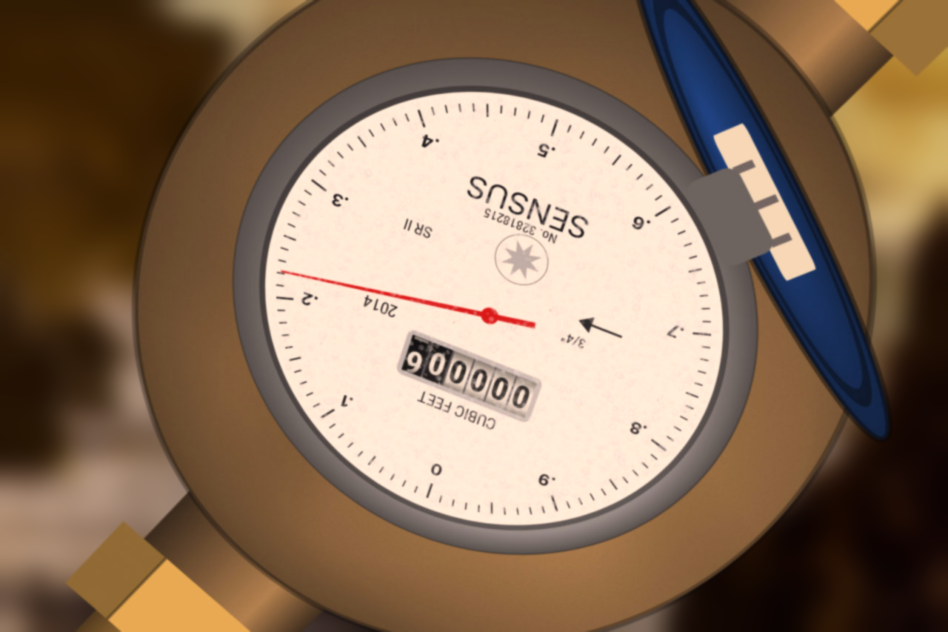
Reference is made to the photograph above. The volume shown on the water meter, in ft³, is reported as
6.22 ft³
